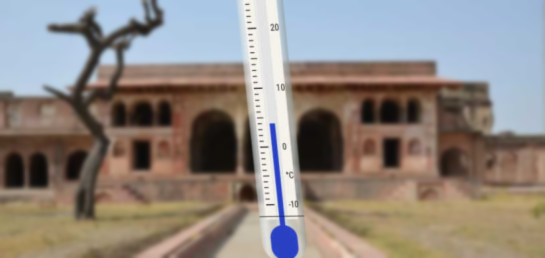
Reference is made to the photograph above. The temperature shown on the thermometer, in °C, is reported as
4 °C
